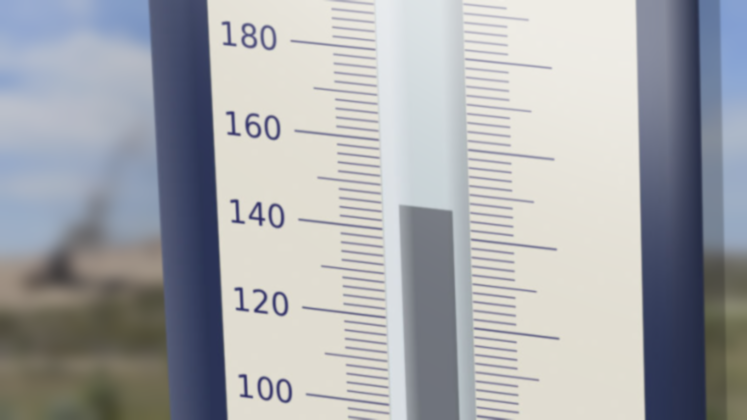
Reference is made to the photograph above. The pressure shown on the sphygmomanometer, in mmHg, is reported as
146 mmHg
